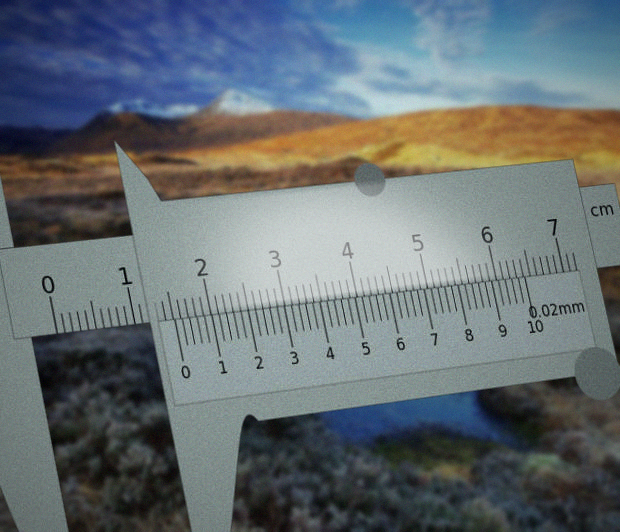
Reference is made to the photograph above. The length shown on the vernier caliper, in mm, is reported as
15.2 mm
